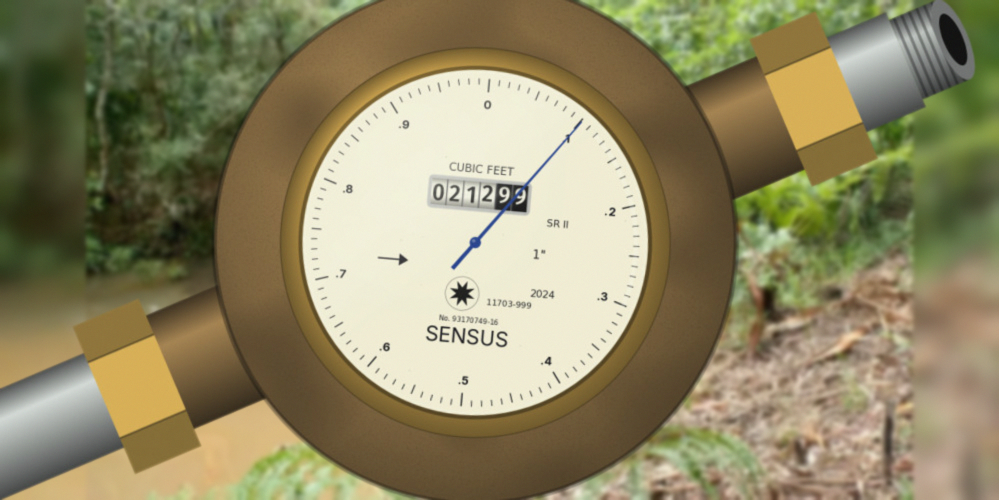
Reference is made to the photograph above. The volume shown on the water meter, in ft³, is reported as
21299.10 ft³
